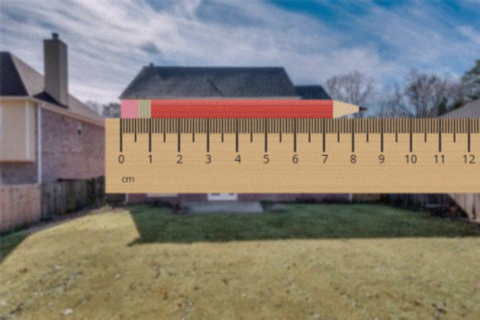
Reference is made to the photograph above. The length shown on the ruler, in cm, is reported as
8.5 cm
